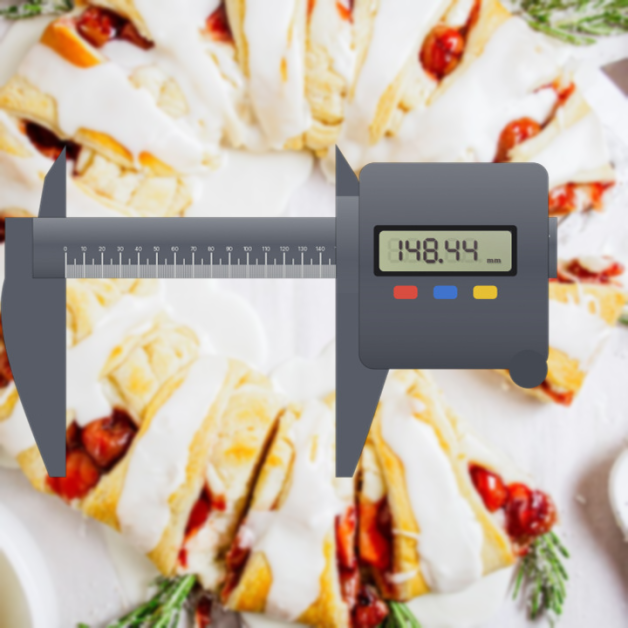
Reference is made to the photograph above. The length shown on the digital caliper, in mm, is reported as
148.44 mm
